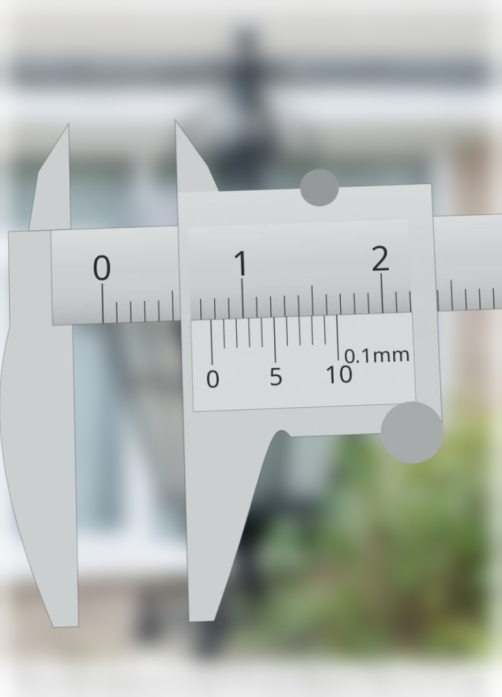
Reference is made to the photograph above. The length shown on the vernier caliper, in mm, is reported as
7.7 mm
